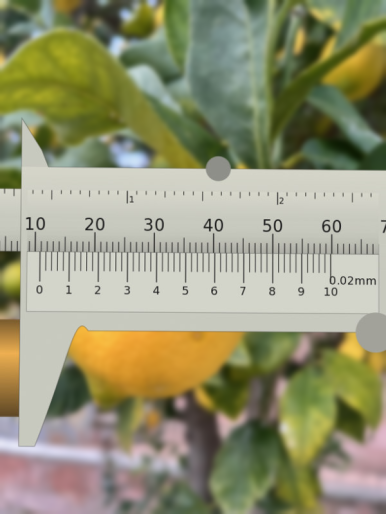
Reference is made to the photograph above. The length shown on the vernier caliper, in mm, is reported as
10.8 mm
